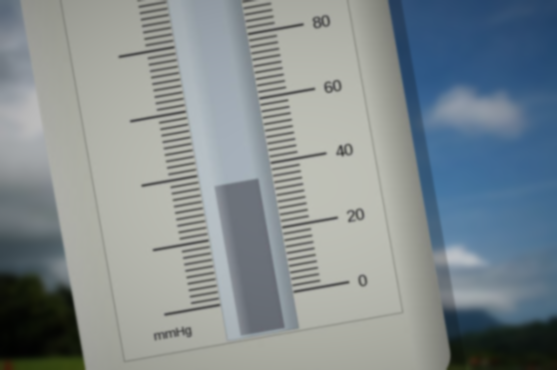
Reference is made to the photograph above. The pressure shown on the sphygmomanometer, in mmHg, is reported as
36 mmHg
